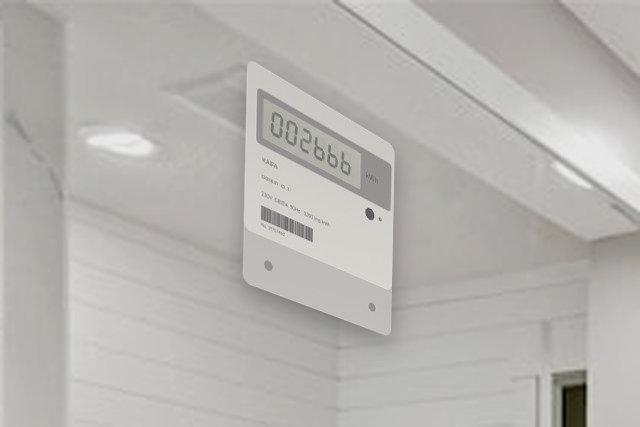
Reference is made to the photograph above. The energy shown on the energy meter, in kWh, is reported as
2666 kWh
